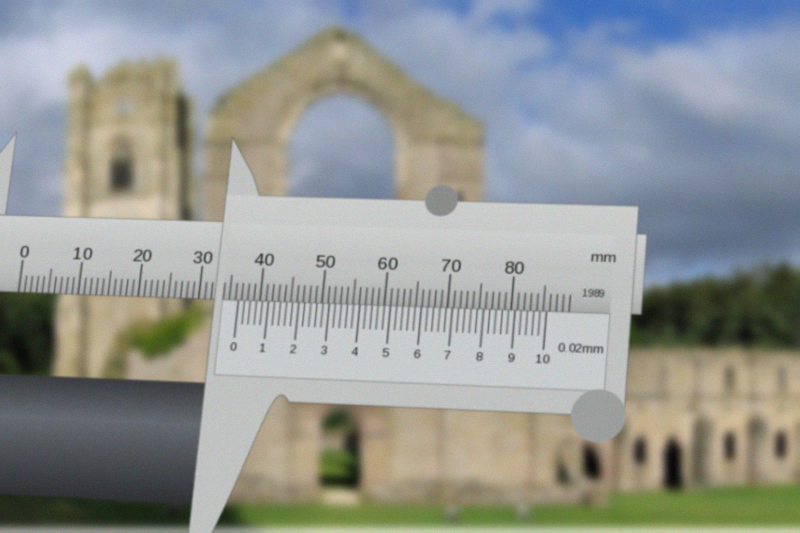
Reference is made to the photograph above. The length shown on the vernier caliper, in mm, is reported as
36.5 mm
